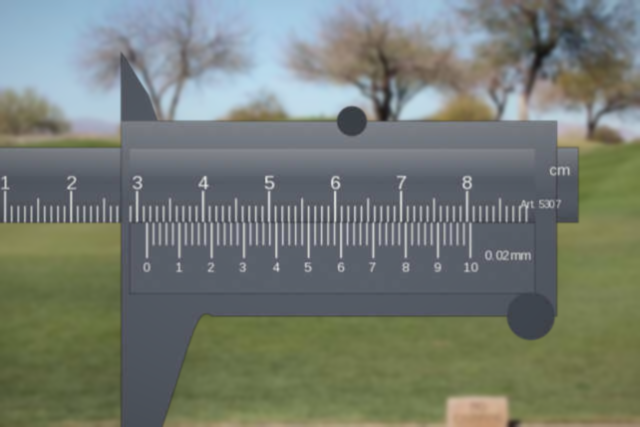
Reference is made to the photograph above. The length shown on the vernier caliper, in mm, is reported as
31.5 mm
